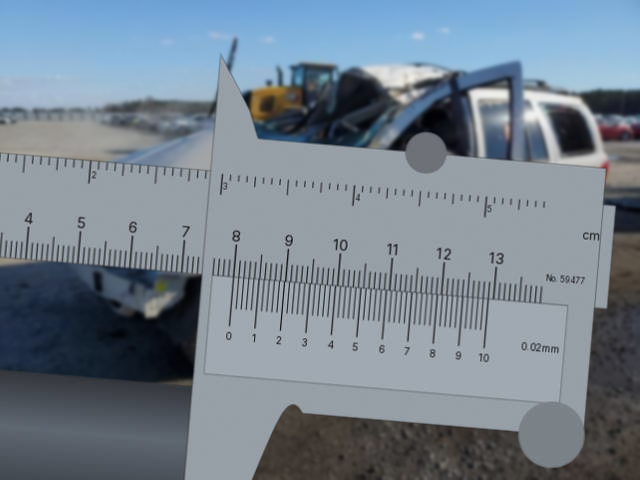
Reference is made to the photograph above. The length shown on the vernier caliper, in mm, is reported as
80.0 mm
